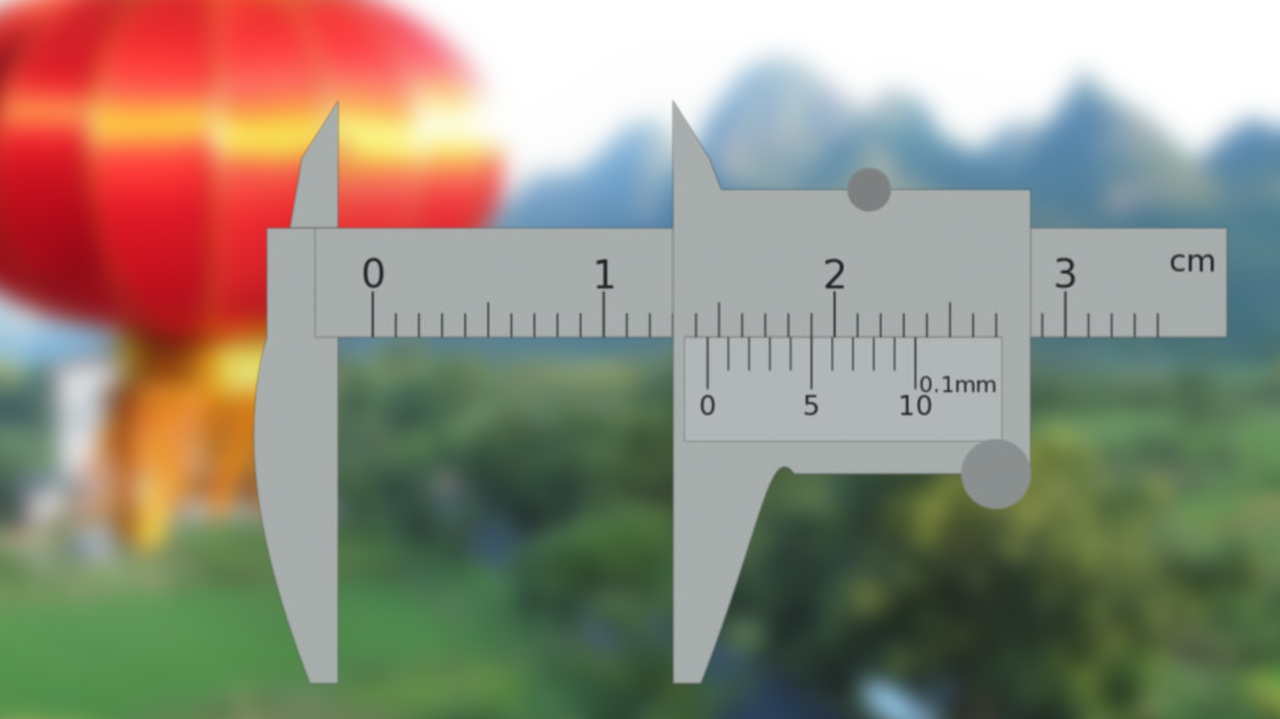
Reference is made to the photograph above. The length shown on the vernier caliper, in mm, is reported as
14.5 mm
